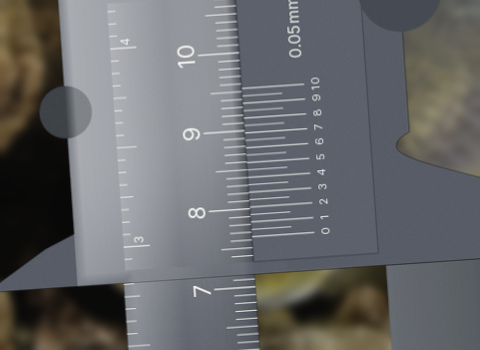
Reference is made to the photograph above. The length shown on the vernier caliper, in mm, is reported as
76.4 mm
